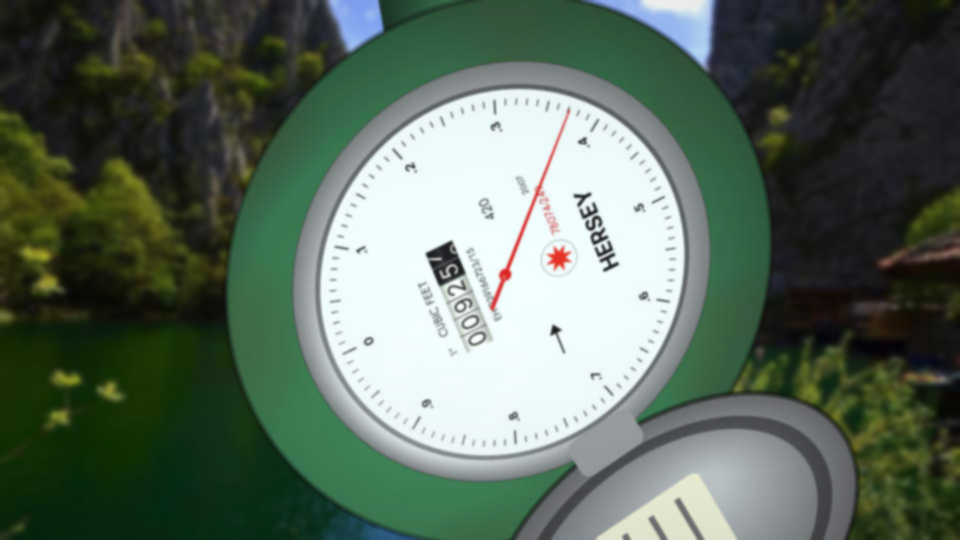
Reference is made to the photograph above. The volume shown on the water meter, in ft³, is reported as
9257.37 ft³
